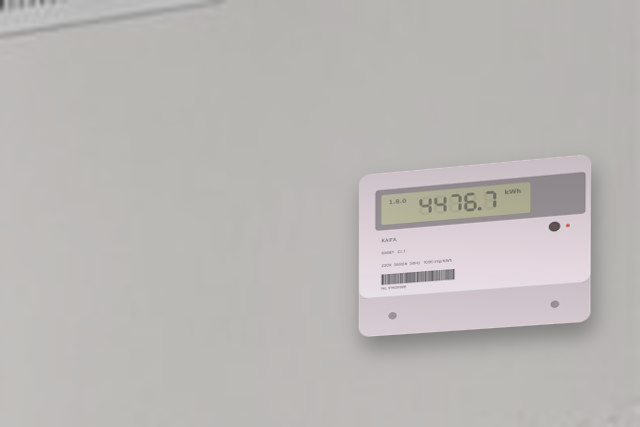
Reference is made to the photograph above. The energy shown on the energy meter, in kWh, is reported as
4476.7 kWh
